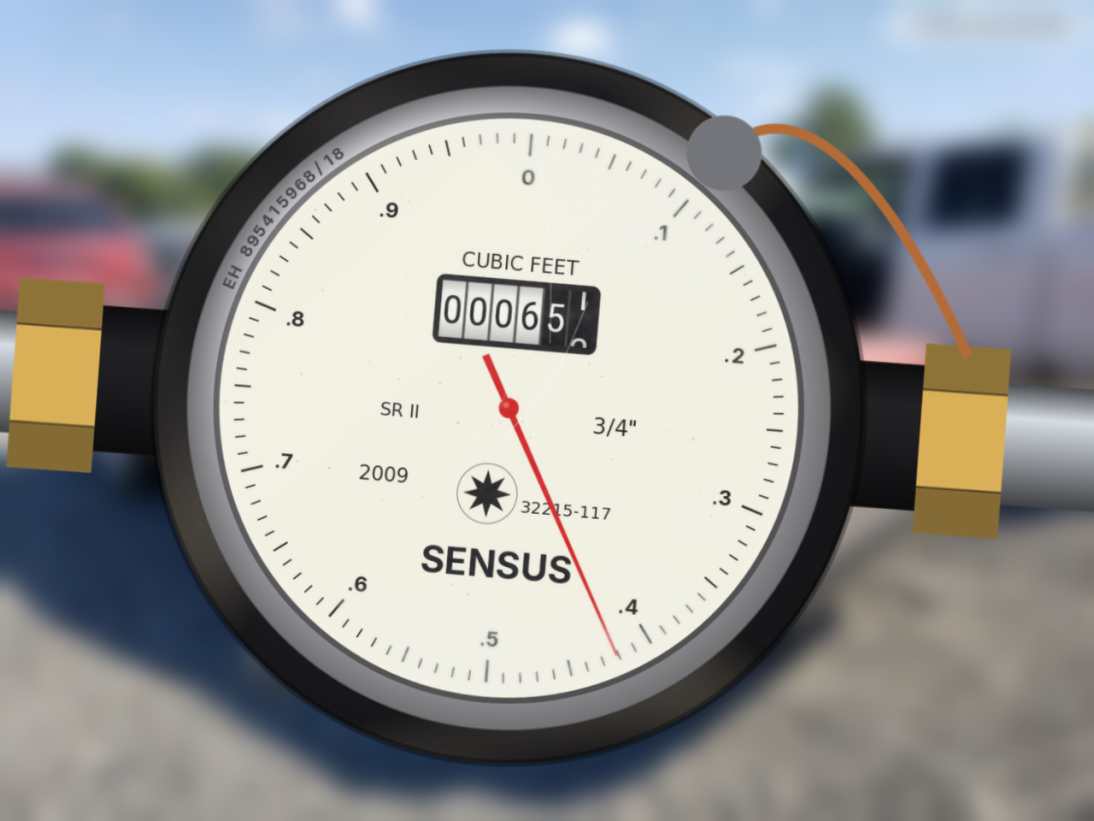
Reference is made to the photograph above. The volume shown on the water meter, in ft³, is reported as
651.42 ft³
